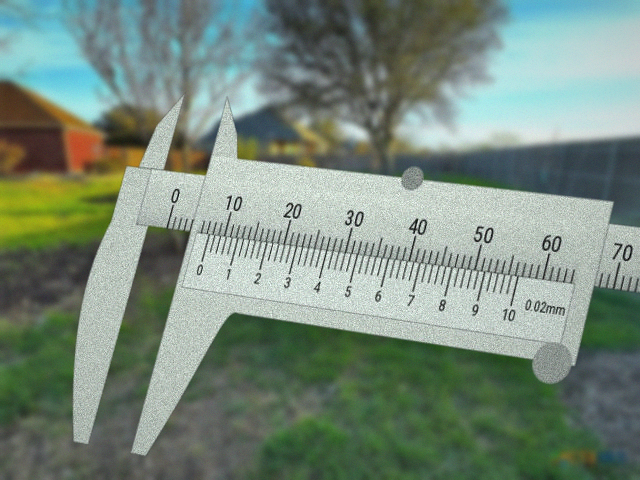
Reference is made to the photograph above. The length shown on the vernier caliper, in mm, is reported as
7.4 mm
